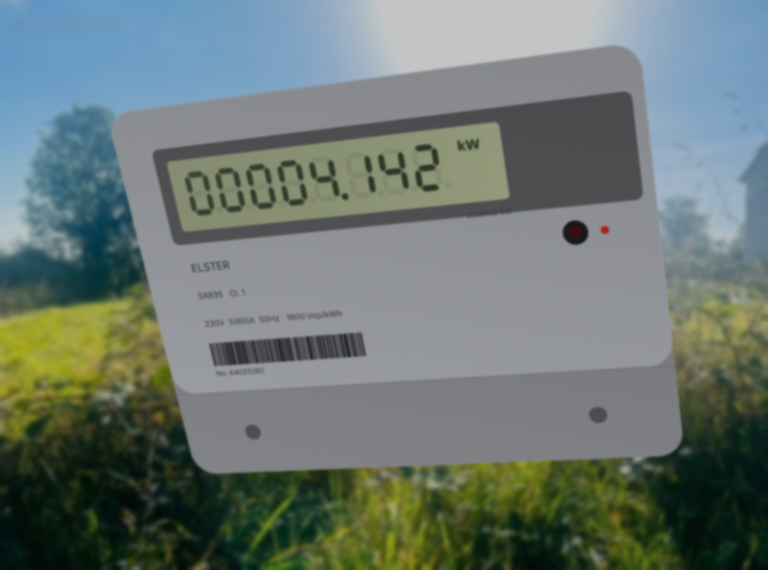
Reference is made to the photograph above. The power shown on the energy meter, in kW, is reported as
4.142 kW
